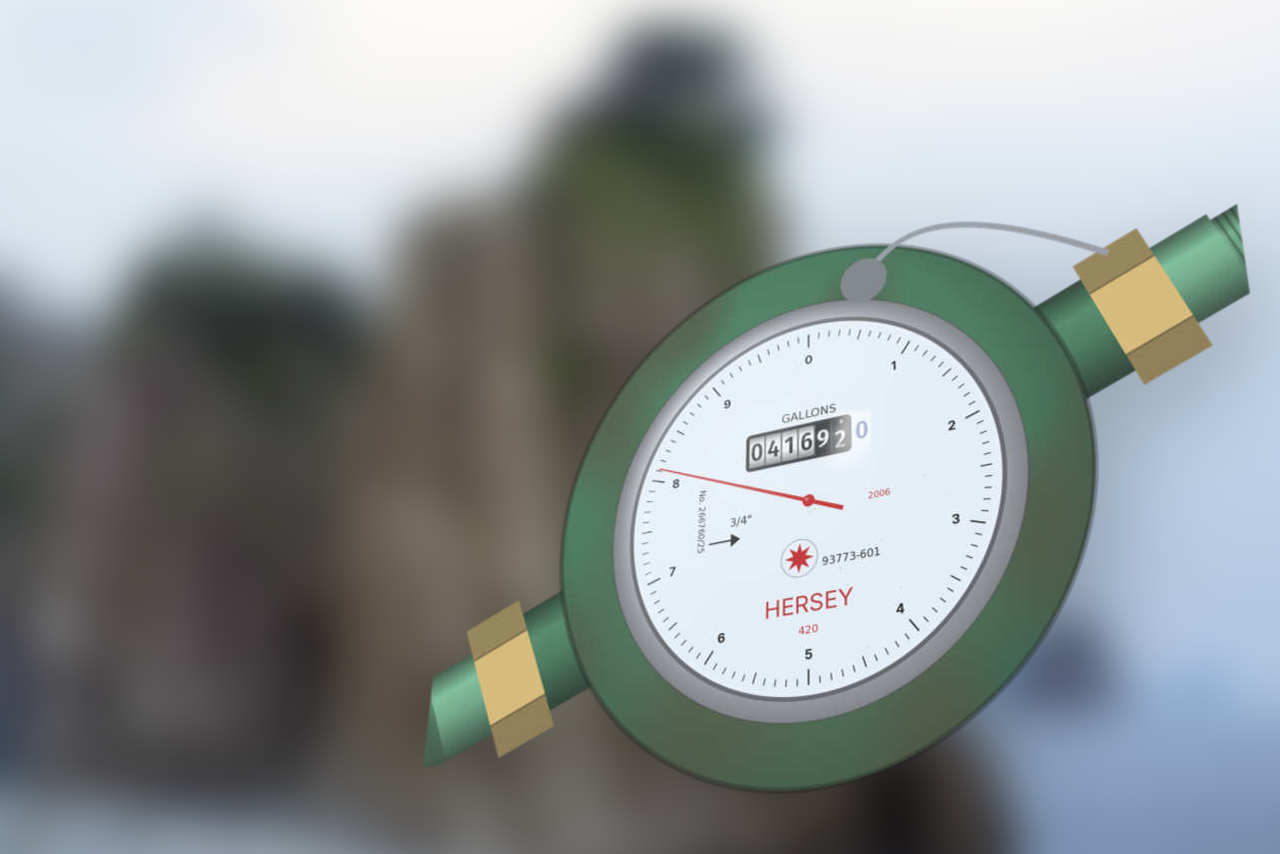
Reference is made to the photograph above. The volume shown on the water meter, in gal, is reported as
416918.1 gal
